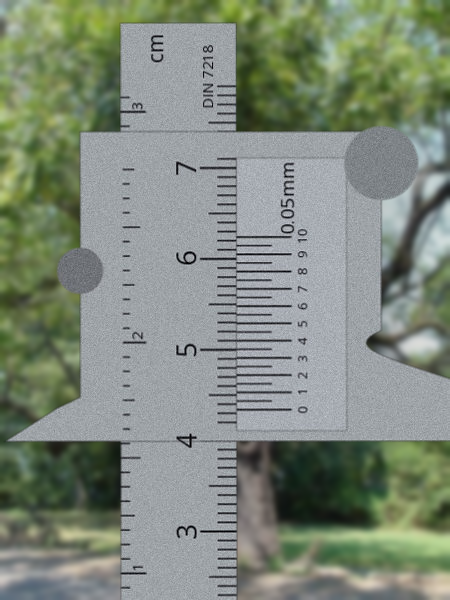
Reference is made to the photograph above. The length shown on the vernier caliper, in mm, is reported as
43.4 mm
